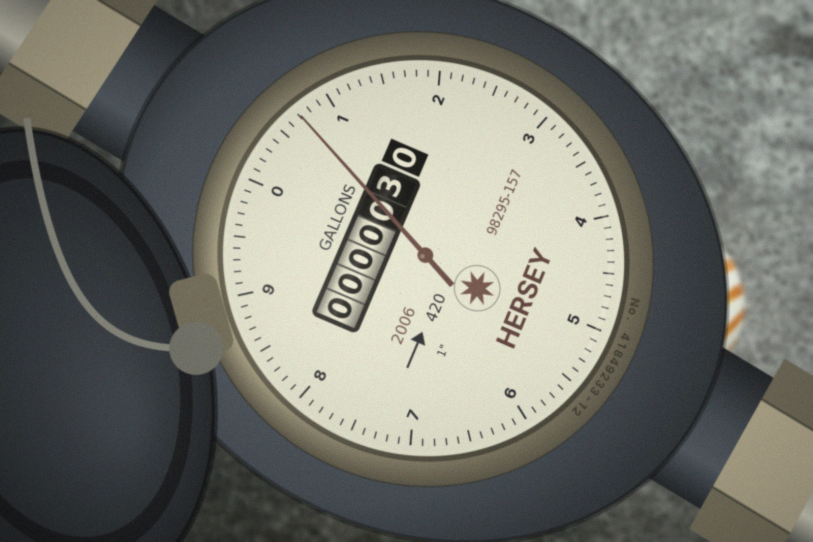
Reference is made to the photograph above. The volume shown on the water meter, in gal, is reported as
30.7 gal
